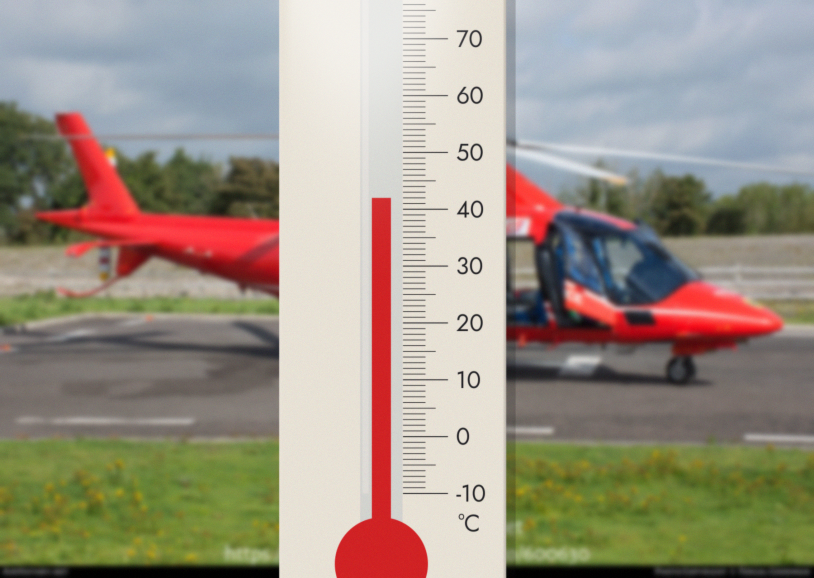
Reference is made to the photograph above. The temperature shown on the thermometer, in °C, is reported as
42 °C
